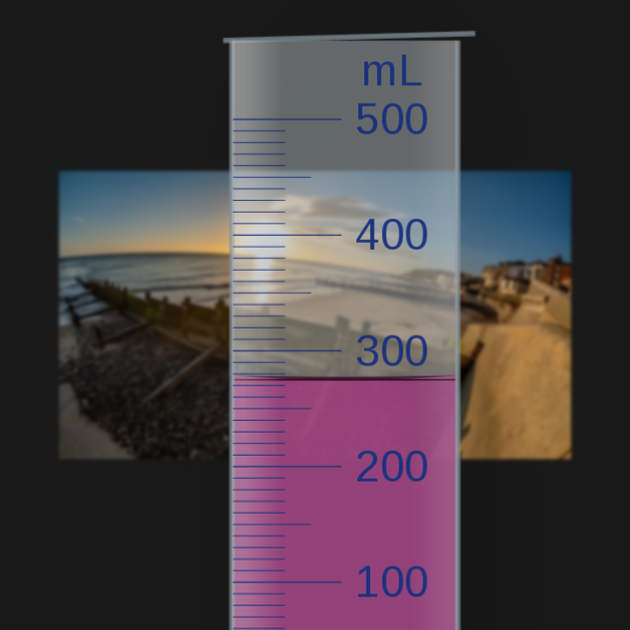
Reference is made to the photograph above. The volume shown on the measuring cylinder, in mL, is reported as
275 mL
